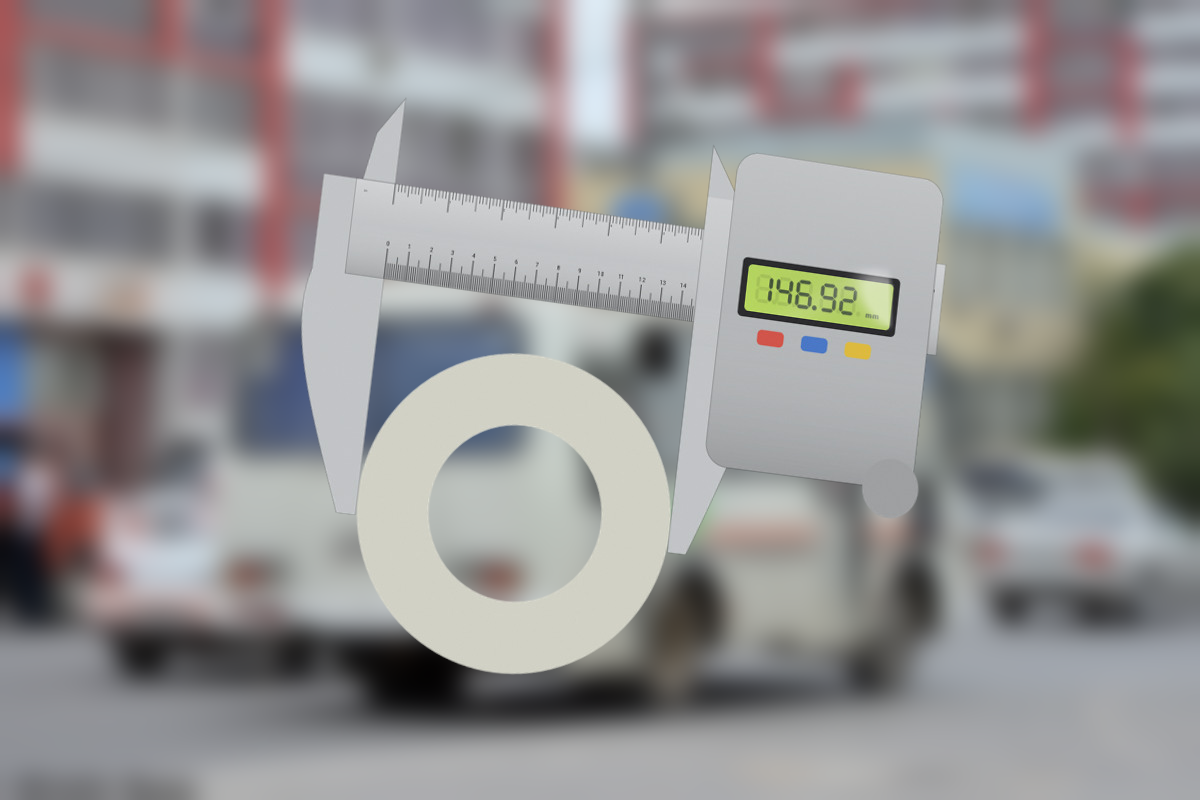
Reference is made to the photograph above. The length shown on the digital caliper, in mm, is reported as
146.92 mm
